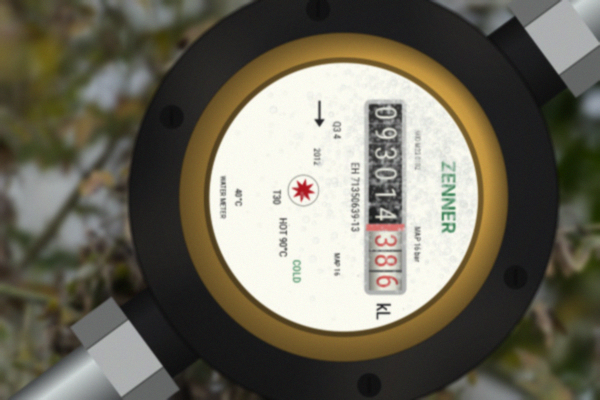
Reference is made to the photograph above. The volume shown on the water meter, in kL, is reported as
93014.386 kL
